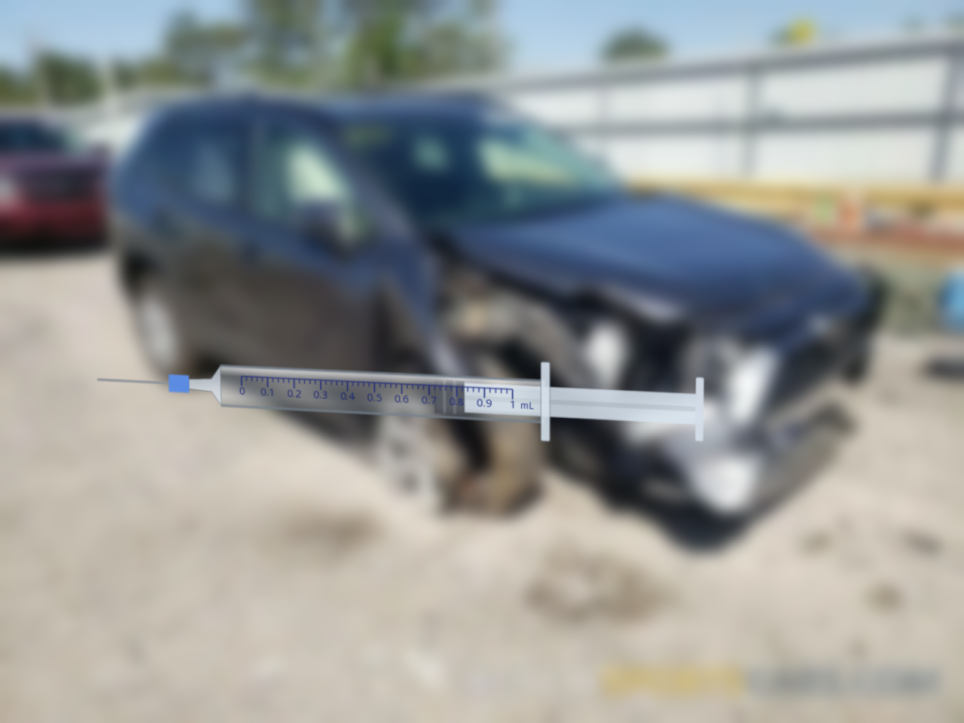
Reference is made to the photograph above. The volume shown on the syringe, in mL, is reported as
0.72 mL
